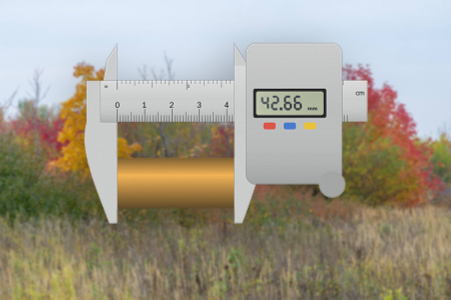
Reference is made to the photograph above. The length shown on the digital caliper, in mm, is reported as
42.66 mm
